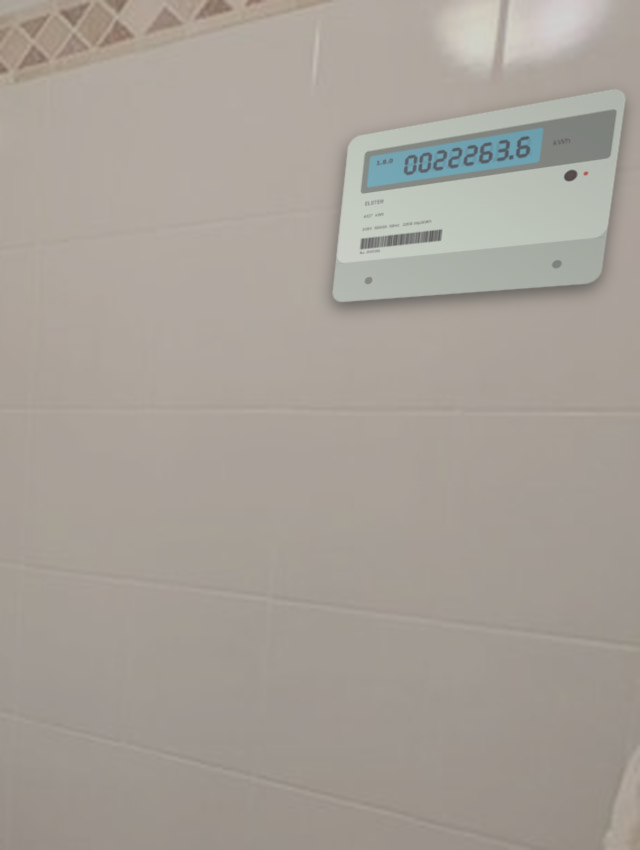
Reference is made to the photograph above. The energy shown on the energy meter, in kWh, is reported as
22263.6 kWh
